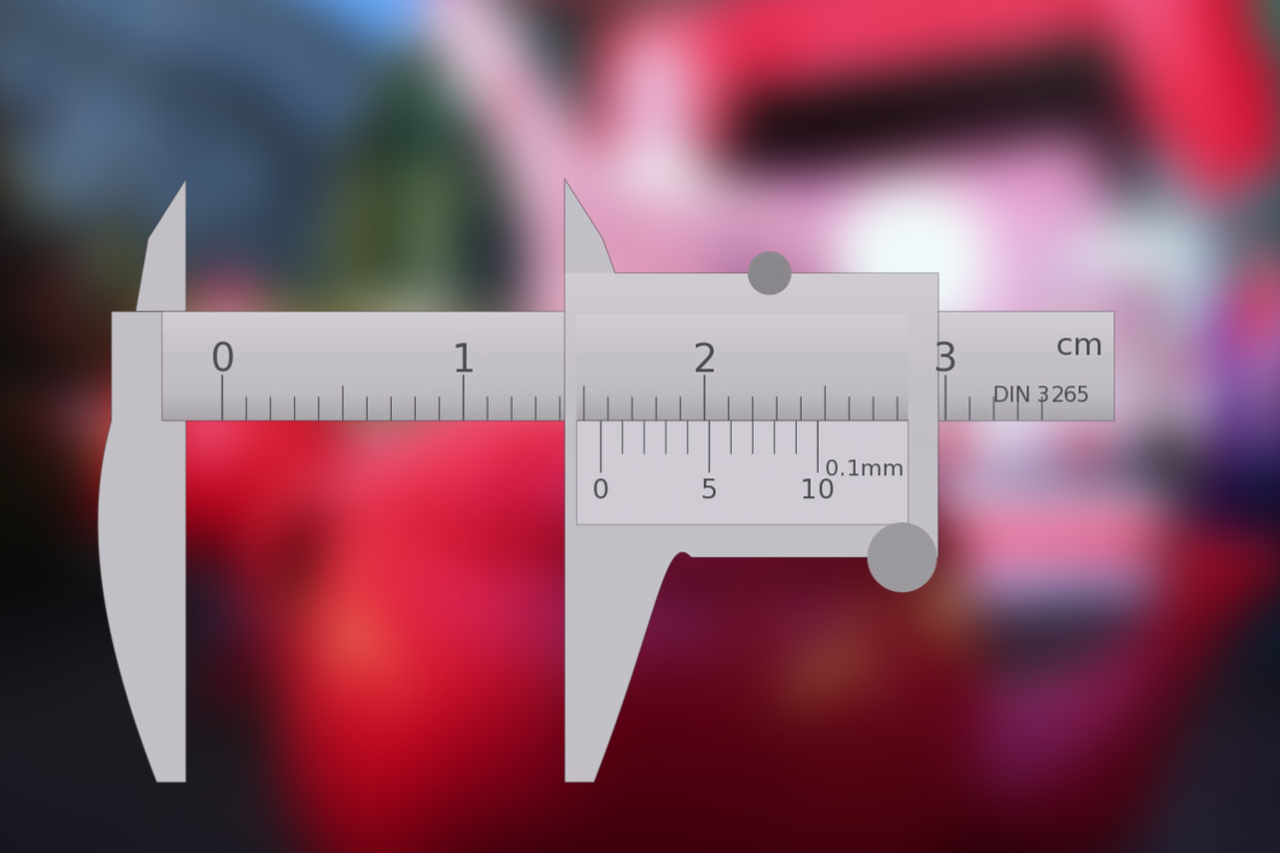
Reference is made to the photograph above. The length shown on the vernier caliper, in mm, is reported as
15.7 mm
